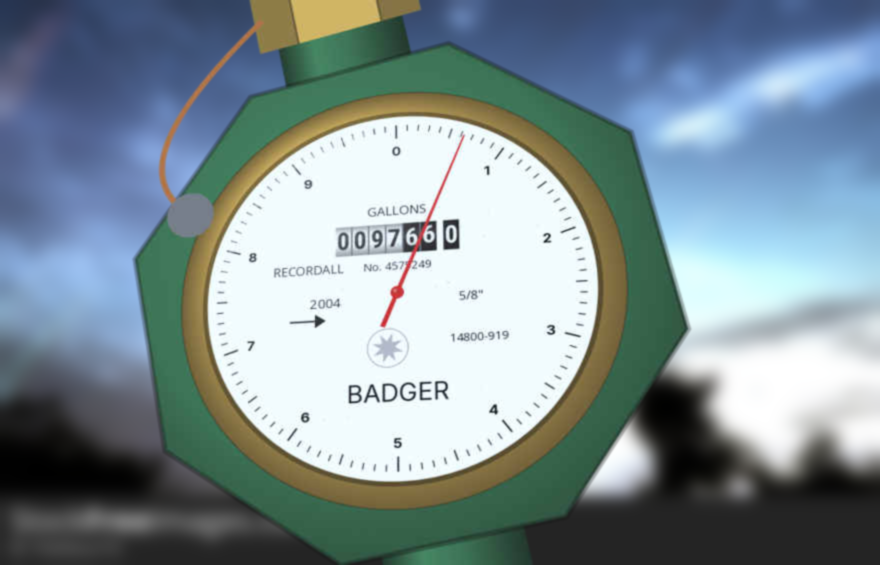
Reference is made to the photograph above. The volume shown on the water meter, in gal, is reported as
97660.6 gal
